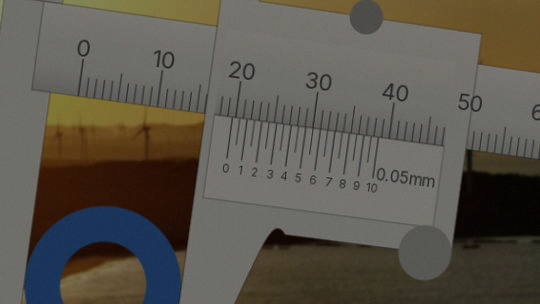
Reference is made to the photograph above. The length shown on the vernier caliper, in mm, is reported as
19.6 mm
